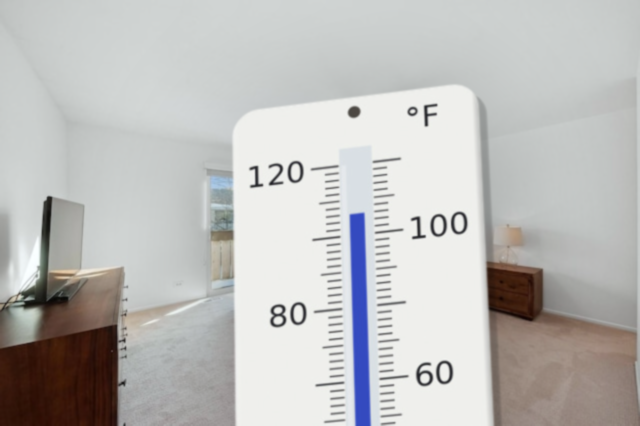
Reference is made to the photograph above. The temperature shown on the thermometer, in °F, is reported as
106 °F
